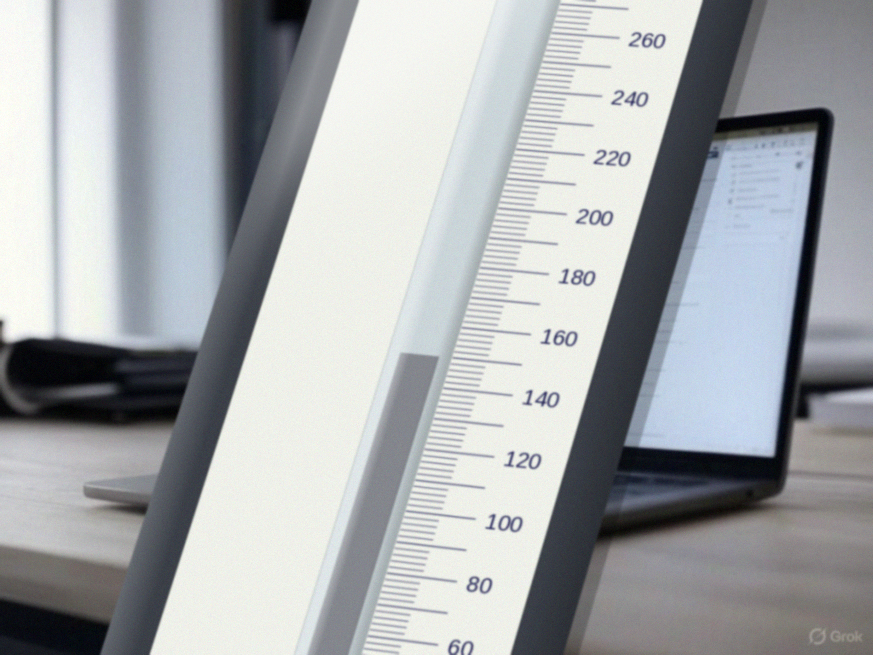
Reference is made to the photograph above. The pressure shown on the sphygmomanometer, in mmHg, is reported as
150 mmHg
